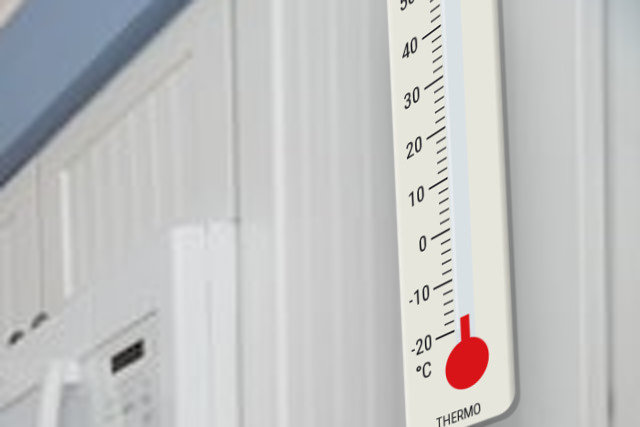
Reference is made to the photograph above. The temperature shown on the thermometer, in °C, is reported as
-18 °C
